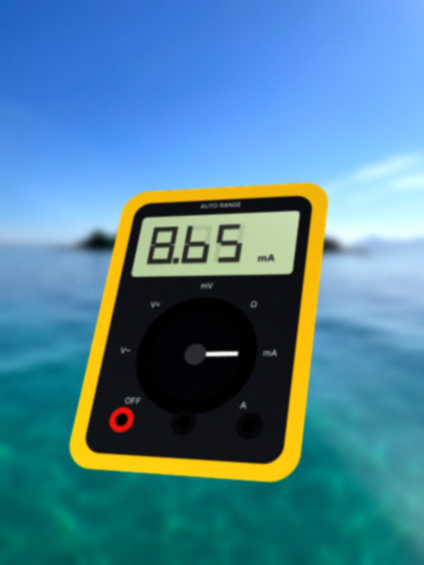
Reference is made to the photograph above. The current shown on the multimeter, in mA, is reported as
8.65 mA
